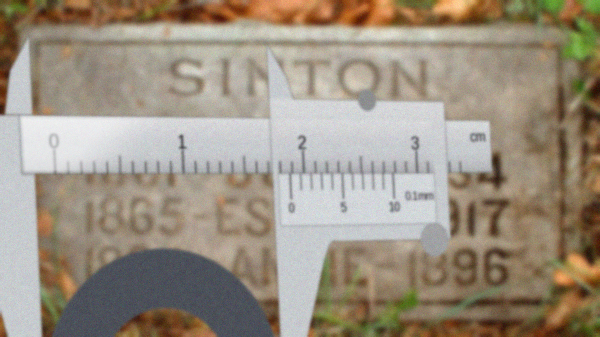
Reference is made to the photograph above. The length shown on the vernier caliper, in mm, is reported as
18.8 mm
